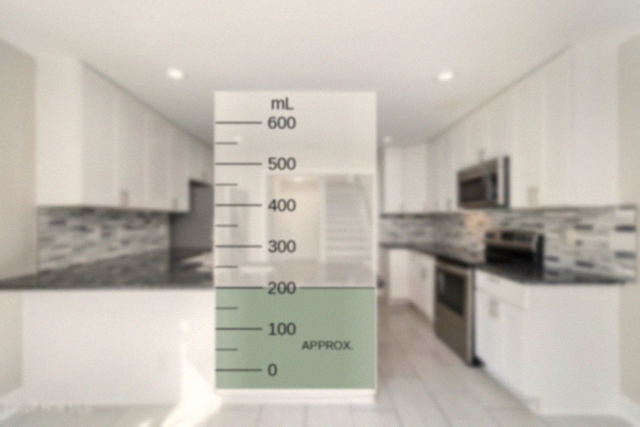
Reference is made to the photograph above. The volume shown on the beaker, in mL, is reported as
200 mL
